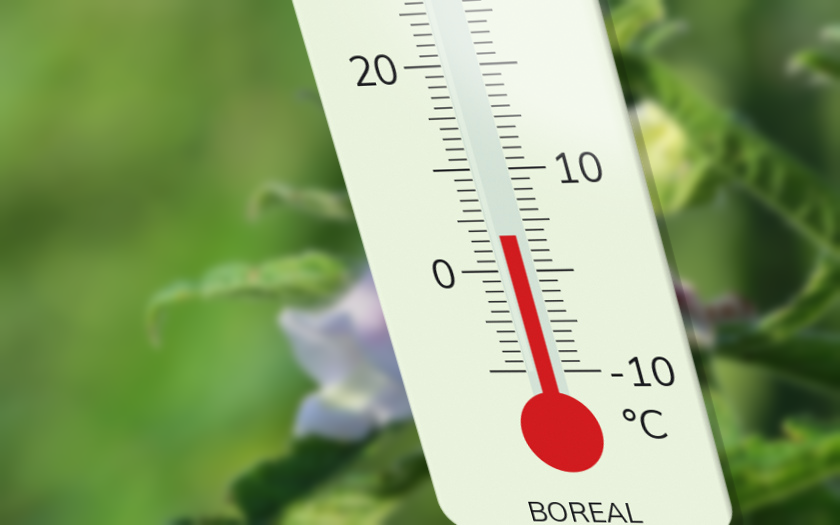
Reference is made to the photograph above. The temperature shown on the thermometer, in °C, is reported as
3.5 °C
